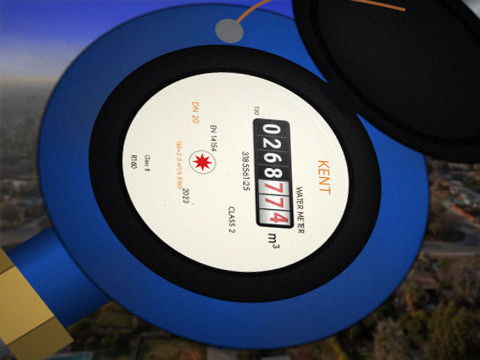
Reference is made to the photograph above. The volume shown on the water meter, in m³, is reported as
268.774 m³
